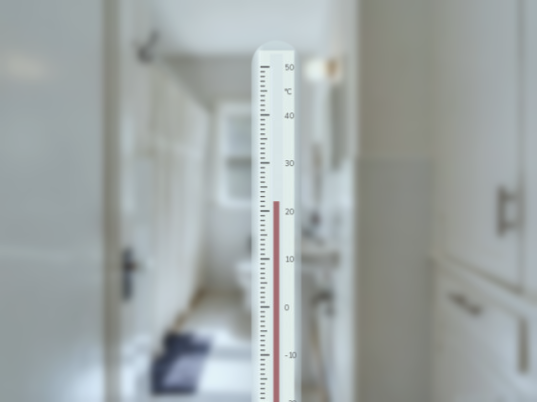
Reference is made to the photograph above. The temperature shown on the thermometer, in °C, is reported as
22 °C
